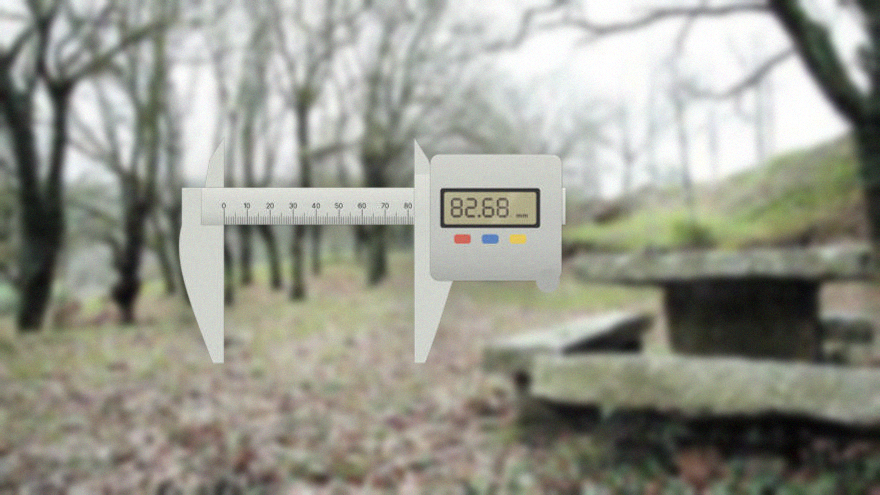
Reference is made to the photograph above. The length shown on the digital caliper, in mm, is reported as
82.68 mm
